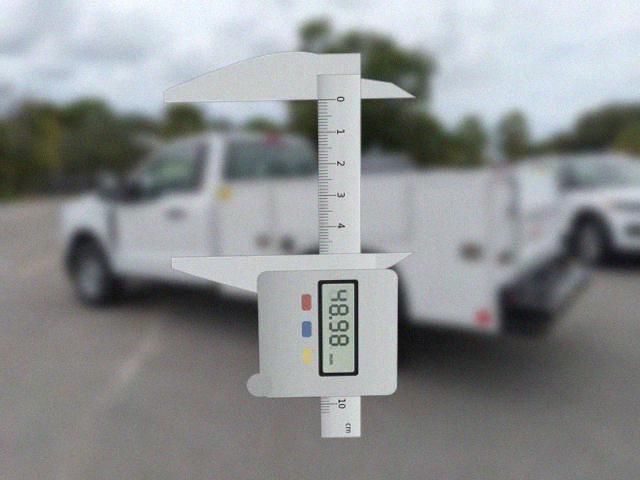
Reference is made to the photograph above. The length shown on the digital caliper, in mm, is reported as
48.98 mm
